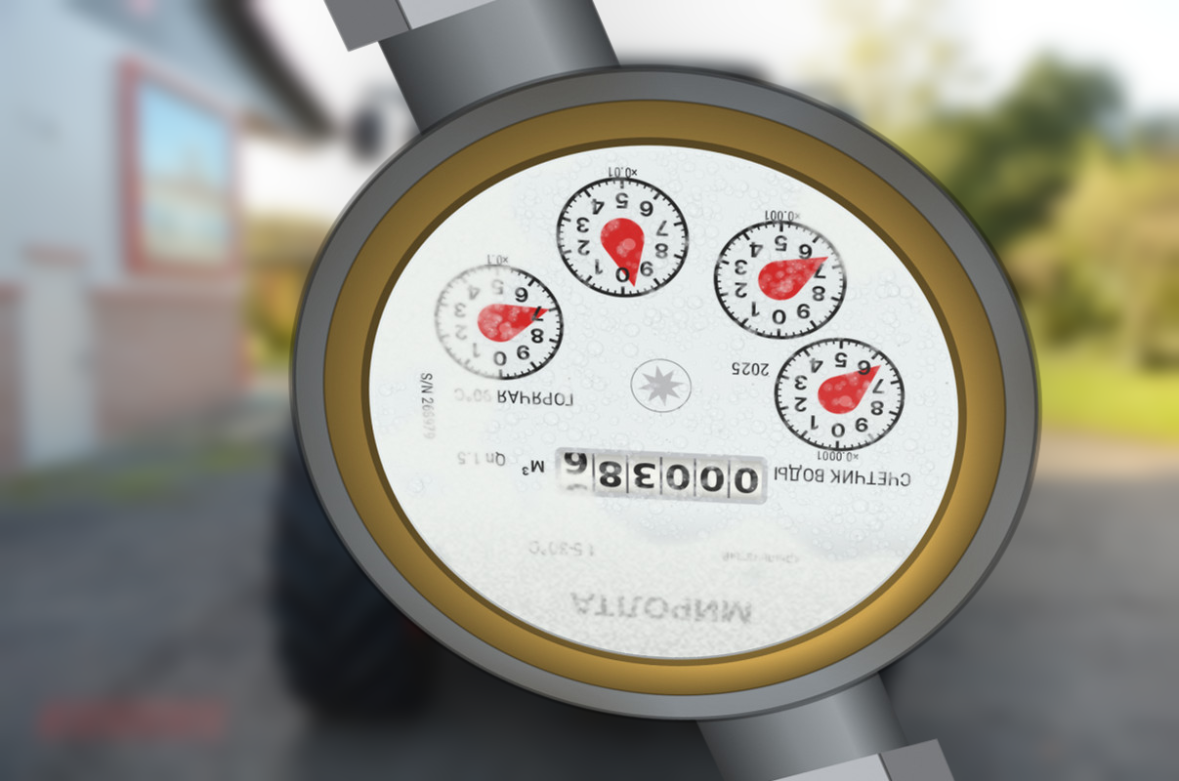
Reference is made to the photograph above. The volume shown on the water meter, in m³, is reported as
385.6966 m³
